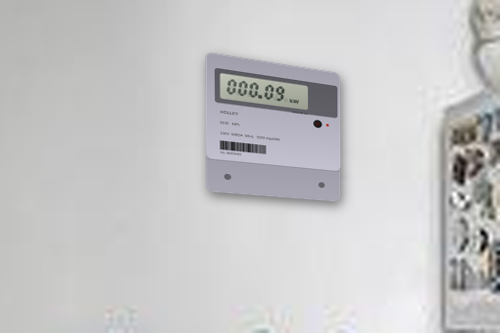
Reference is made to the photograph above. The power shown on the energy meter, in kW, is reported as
0.09 kW
